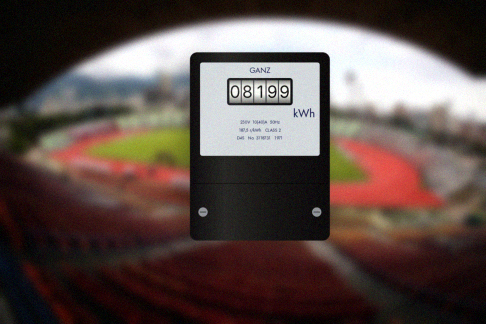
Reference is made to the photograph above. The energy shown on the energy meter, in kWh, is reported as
8199 kWh
